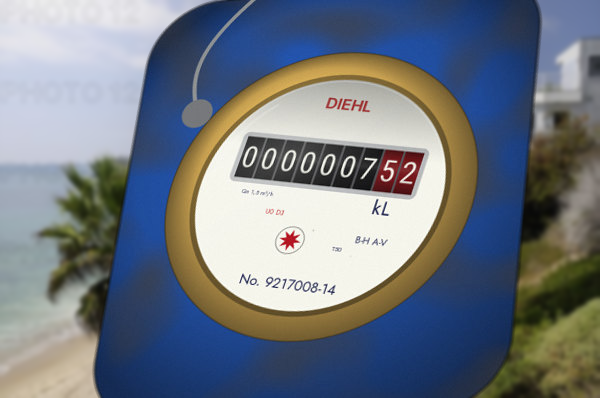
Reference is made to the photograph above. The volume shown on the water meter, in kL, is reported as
7.52 kL
